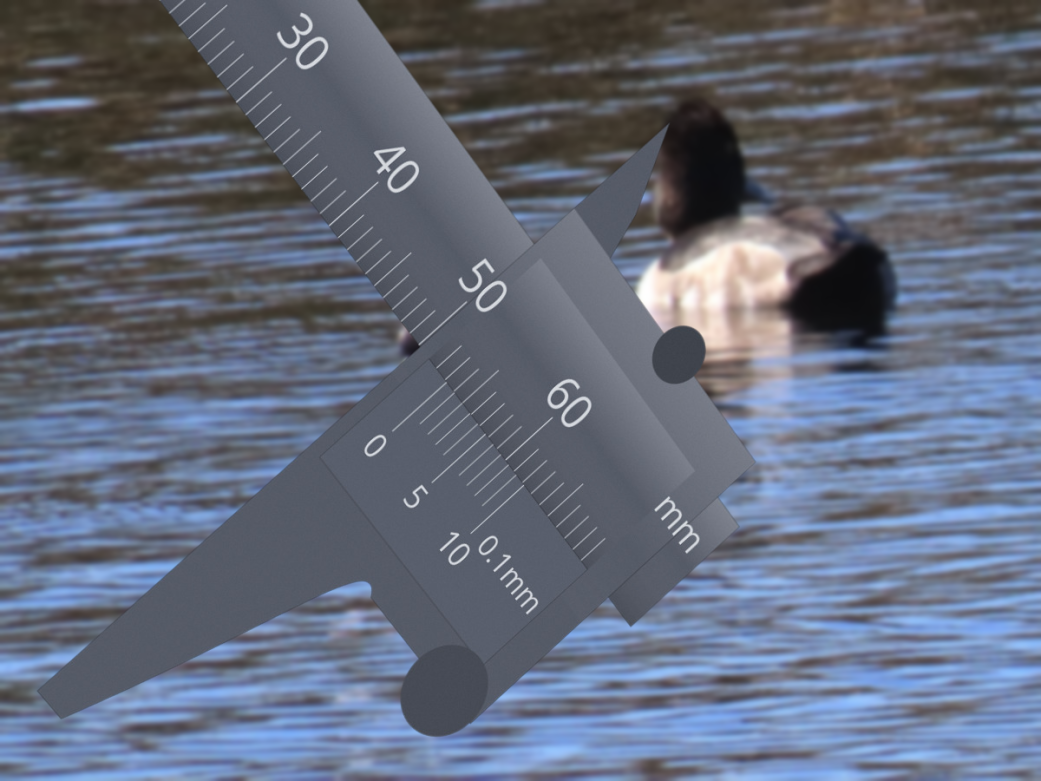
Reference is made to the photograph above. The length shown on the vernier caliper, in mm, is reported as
53.2 mm
